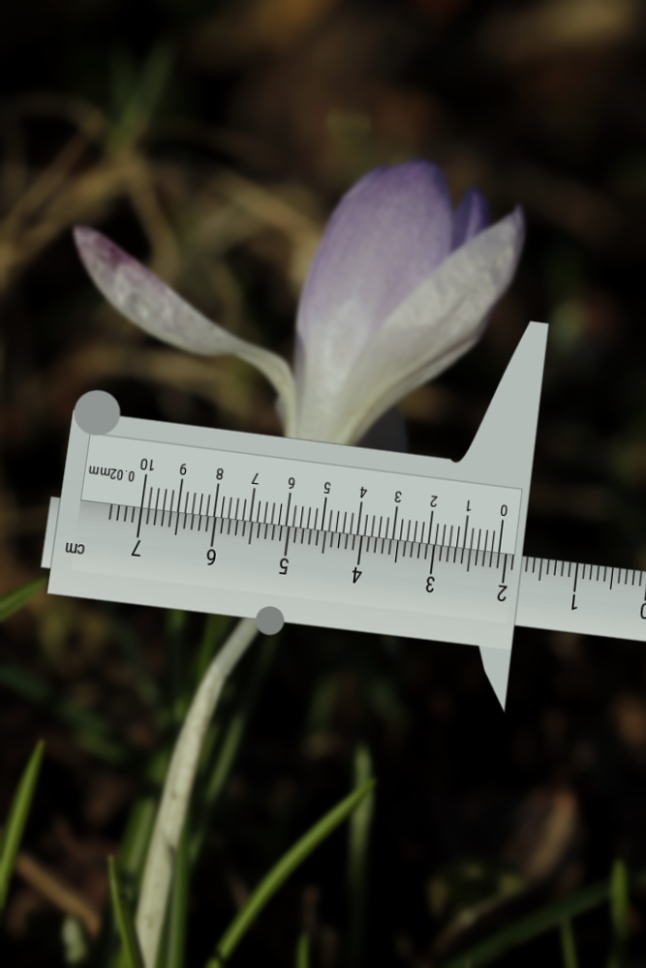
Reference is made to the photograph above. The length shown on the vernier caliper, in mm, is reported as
21.0 mm
